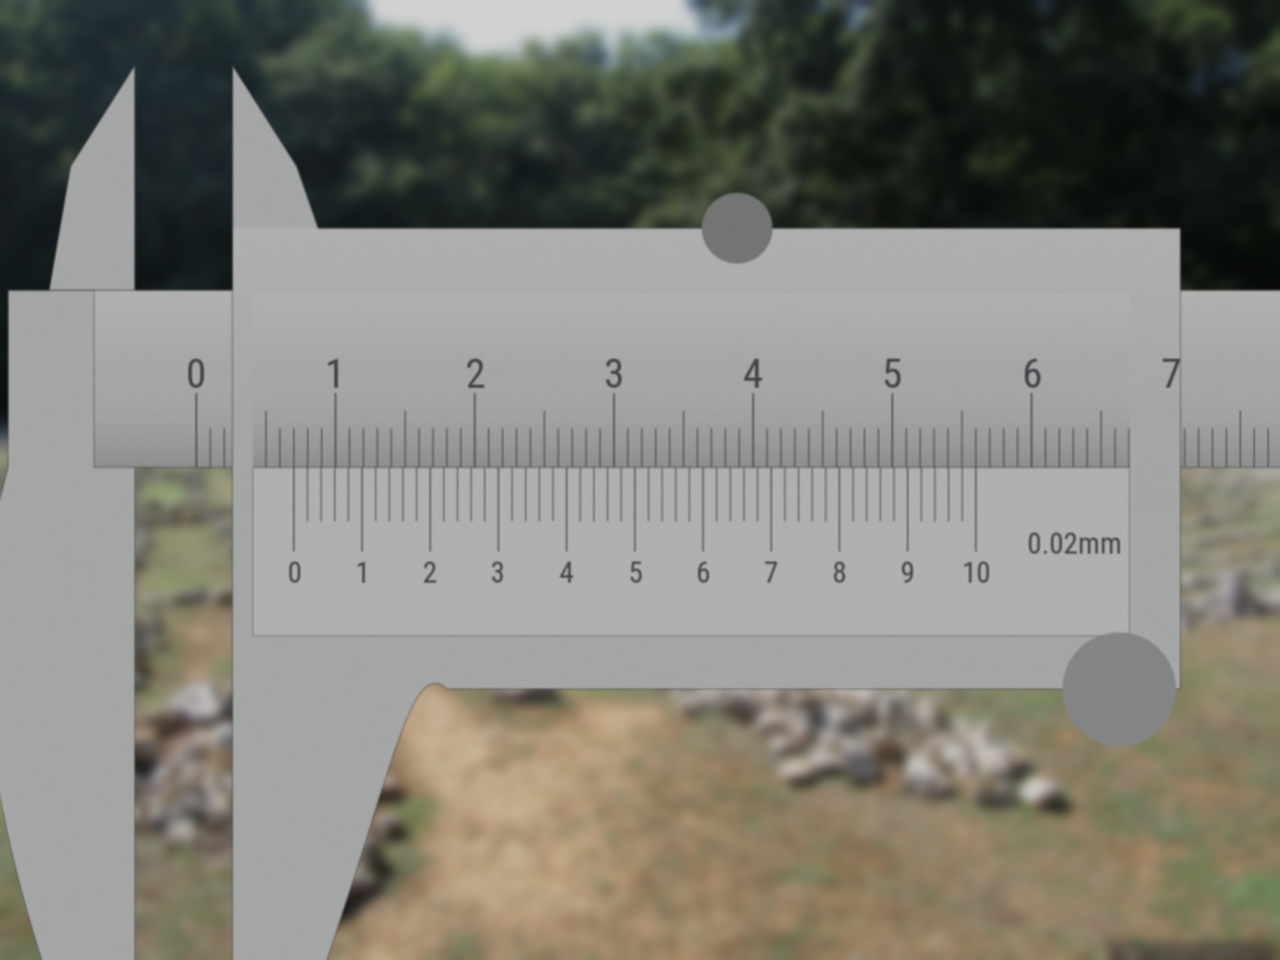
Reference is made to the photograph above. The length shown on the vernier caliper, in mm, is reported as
7.0 mm
